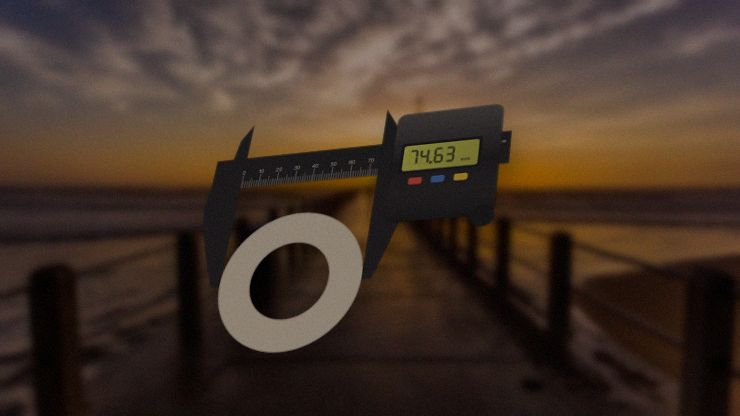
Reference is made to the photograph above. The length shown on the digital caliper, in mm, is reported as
74.63 mm
